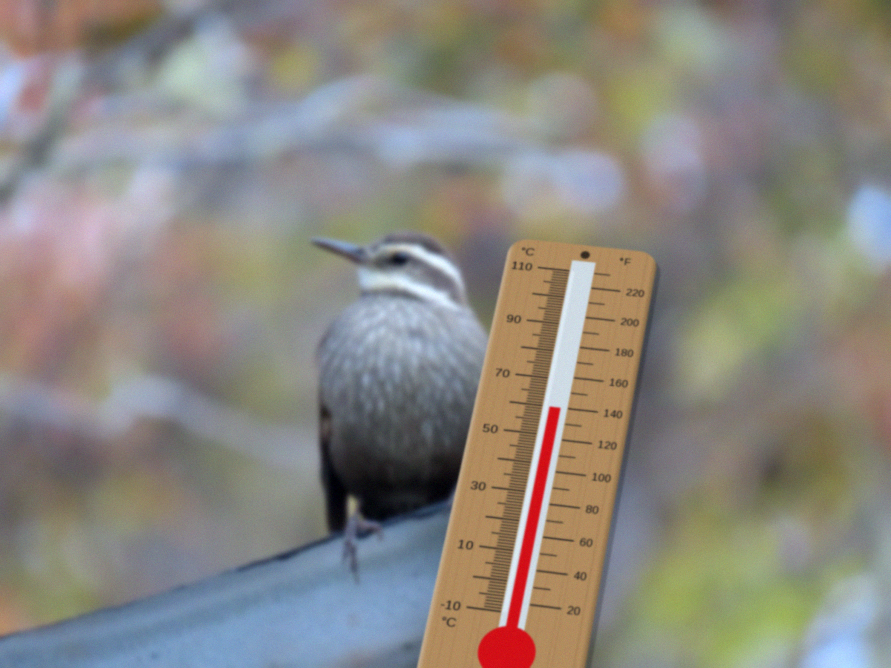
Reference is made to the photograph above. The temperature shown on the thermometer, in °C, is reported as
60 °C
